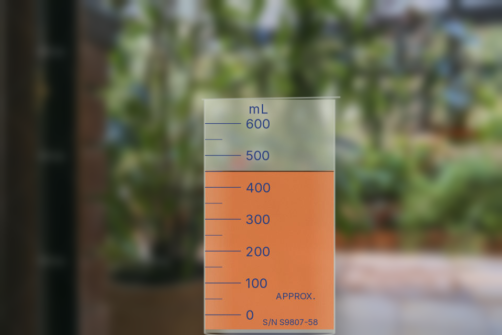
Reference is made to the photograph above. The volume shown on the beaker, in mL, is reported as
450 mL
